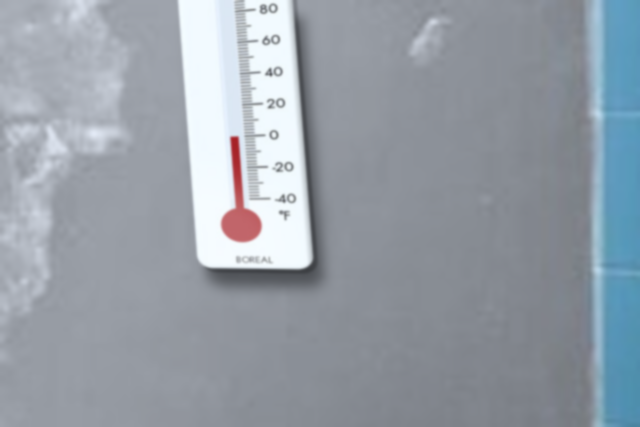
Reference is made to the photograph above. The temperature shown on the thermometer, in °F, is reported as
0 °F
